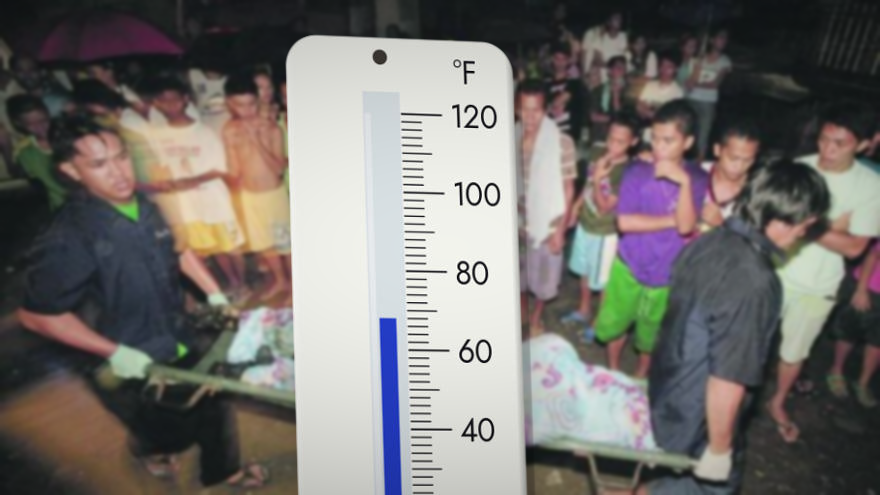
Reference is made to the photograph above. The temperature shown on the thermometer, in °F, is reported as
68 °F
